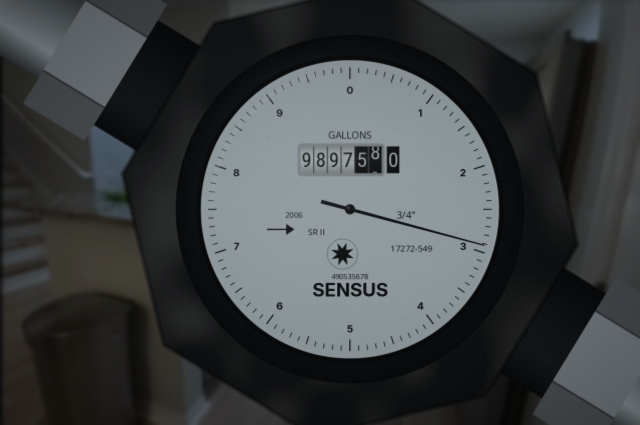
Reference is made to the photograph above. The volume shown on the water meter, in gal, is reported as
9897582.9 gal
